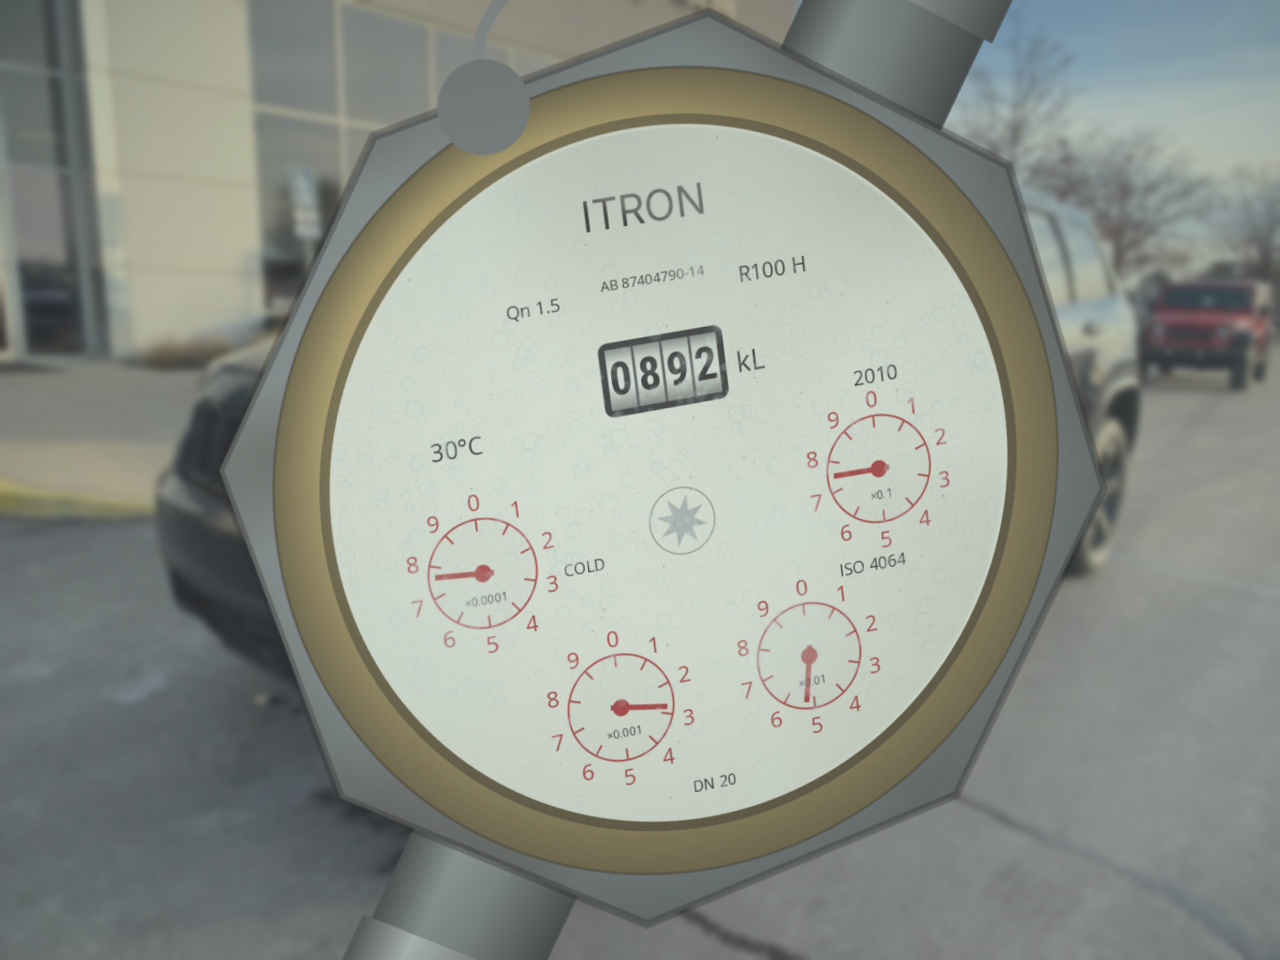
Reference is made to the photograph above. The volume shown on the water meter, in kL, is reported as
892.7527 kL
